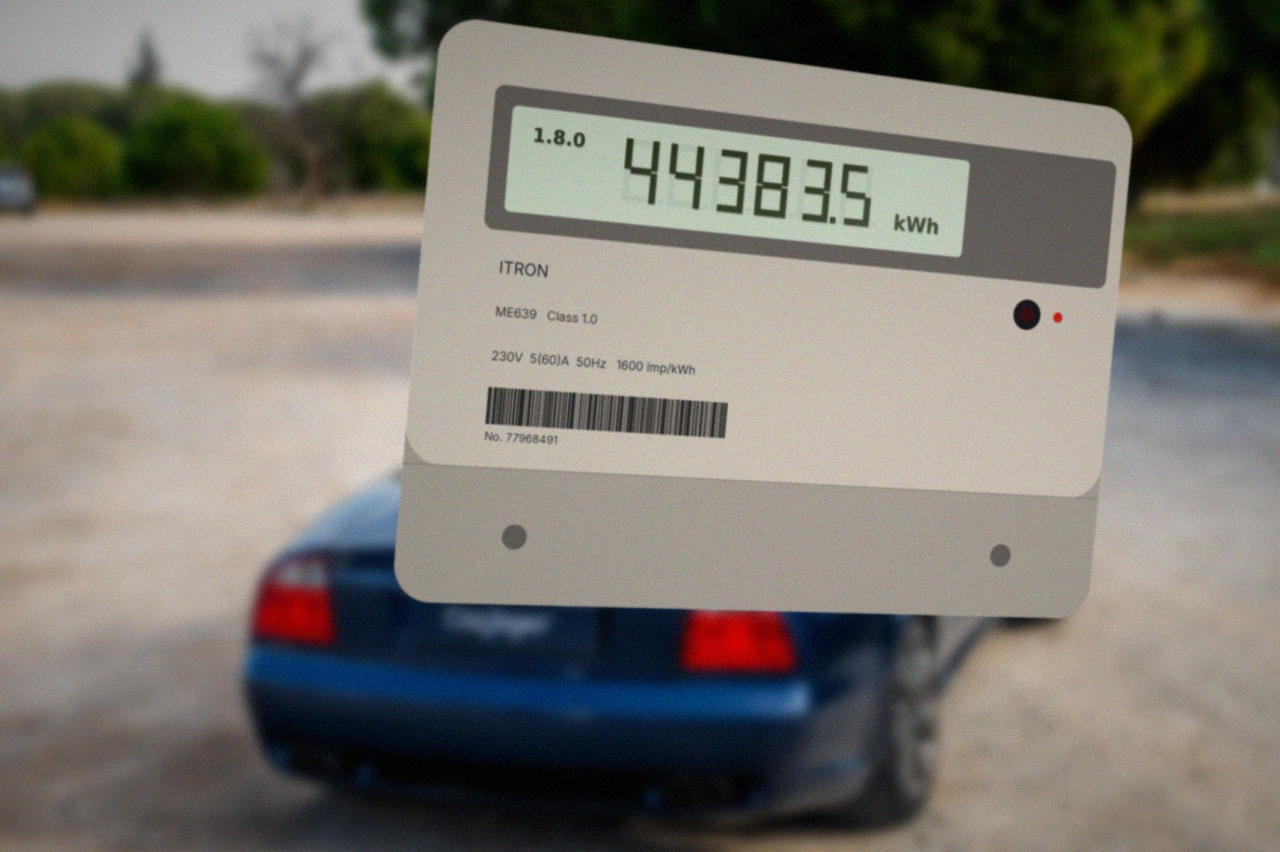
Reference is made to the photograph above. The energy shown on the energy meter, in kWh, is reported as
44383.5 kWh
